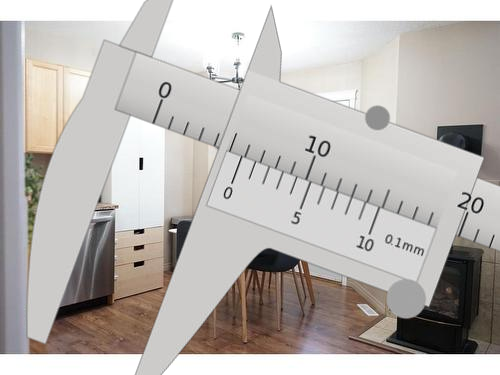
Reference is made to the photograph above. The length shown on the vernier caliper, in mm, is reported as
5.8 mm
